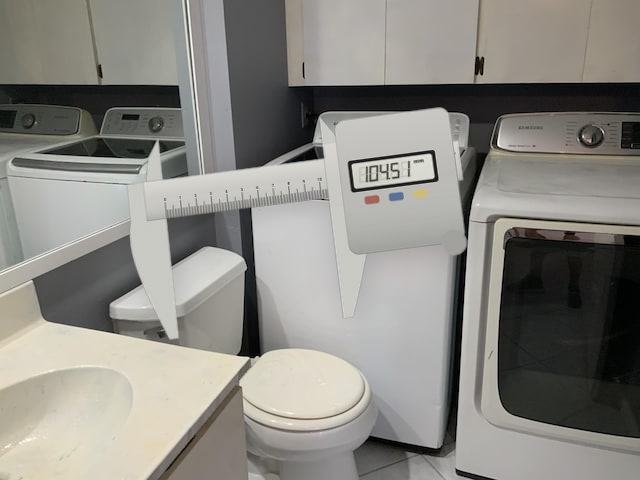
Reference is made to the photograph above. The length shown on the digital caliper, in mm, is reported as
104.51 mm
